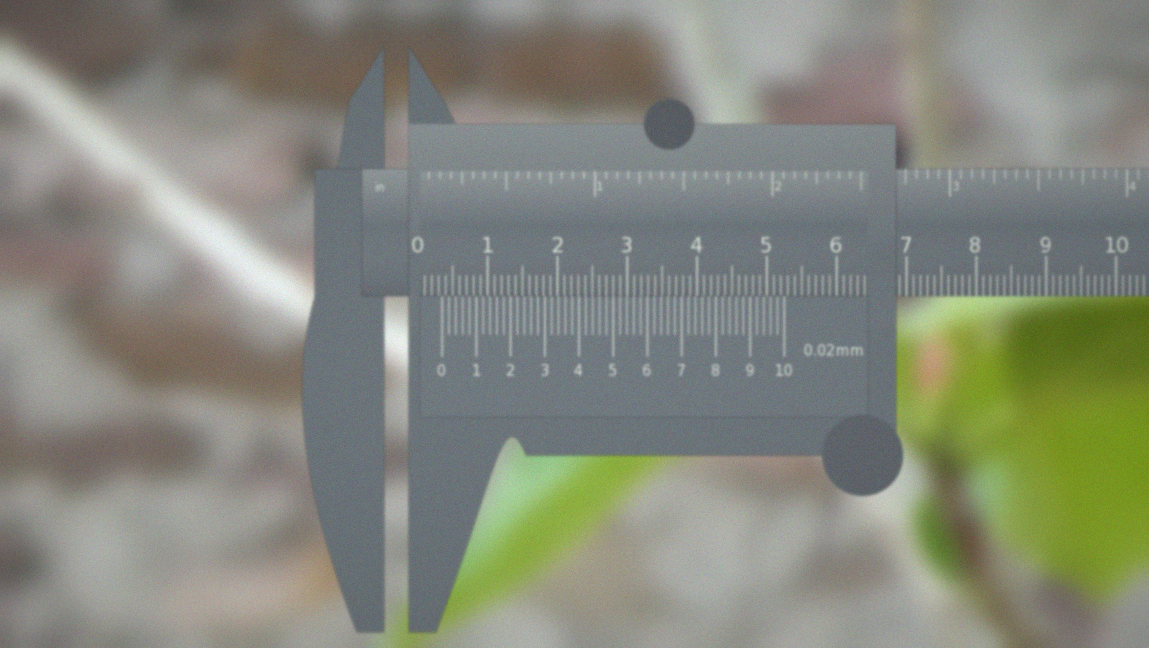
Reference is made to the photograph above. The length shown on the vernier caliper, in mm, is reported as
3.5 mm
